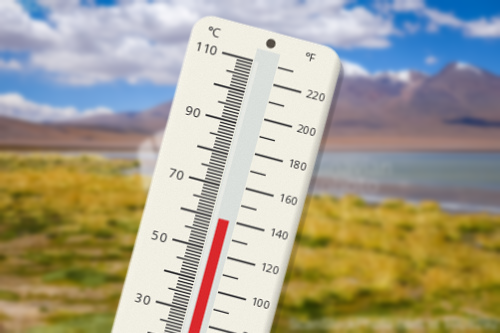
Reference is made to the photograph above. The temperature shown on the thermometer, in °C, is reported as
60 °C
